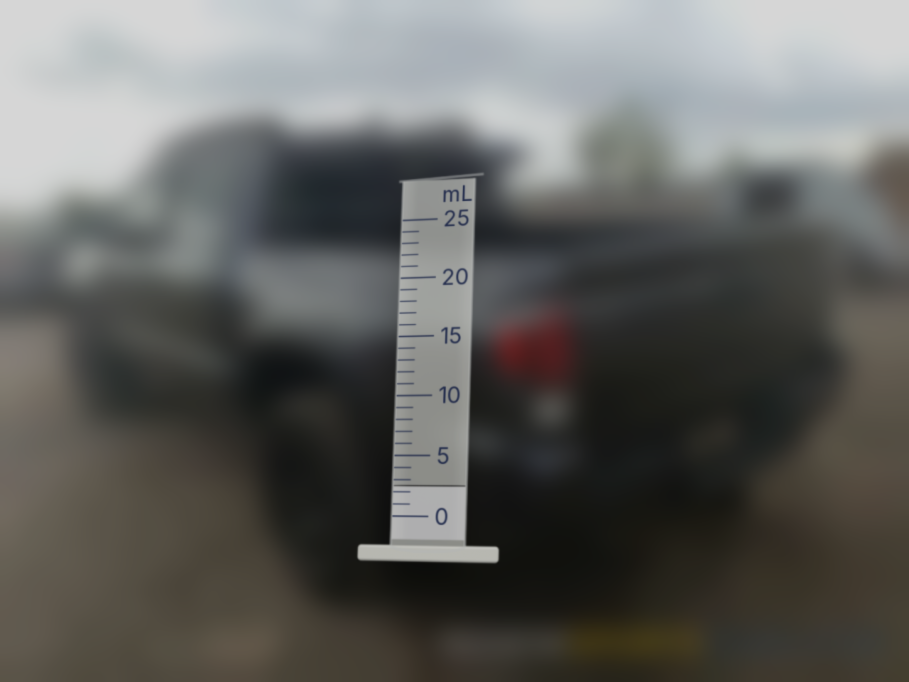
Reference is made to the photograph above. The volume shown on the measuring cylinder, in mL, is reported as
2.5 mL
